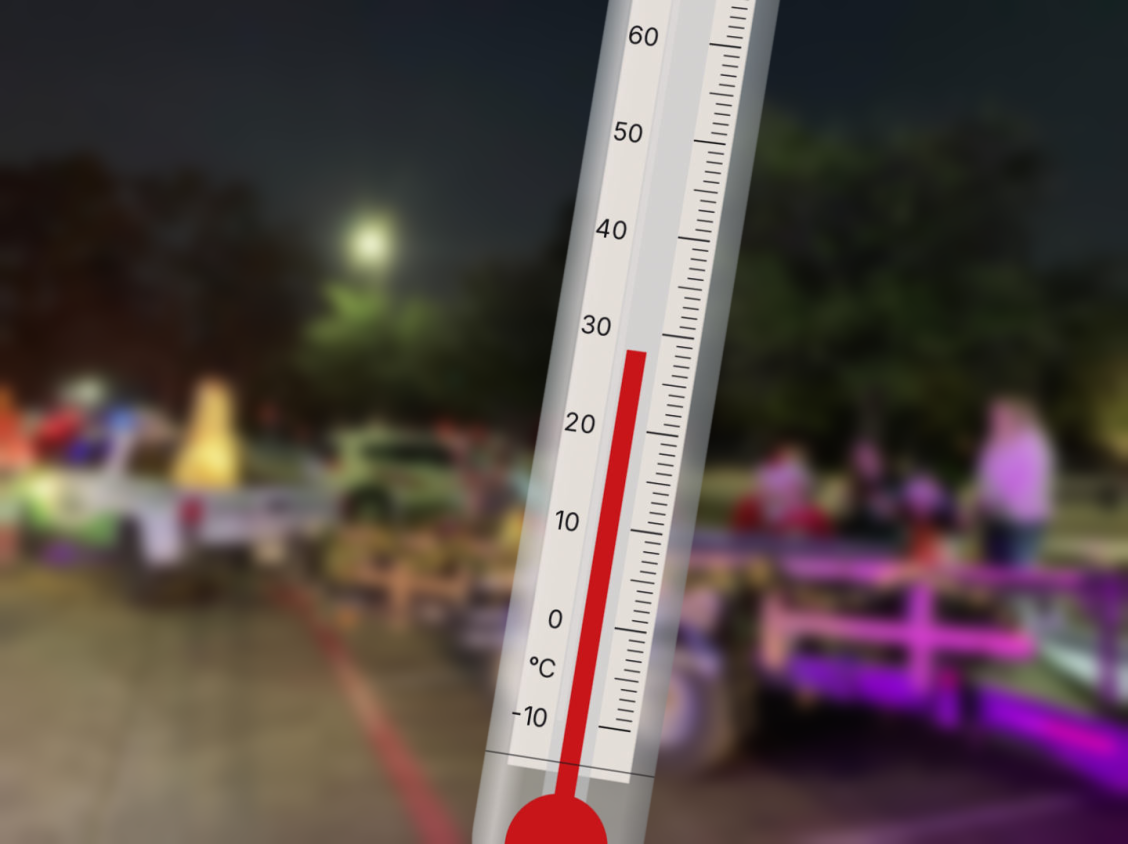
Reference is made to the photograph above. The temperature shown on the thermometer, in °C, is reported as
28 °C
